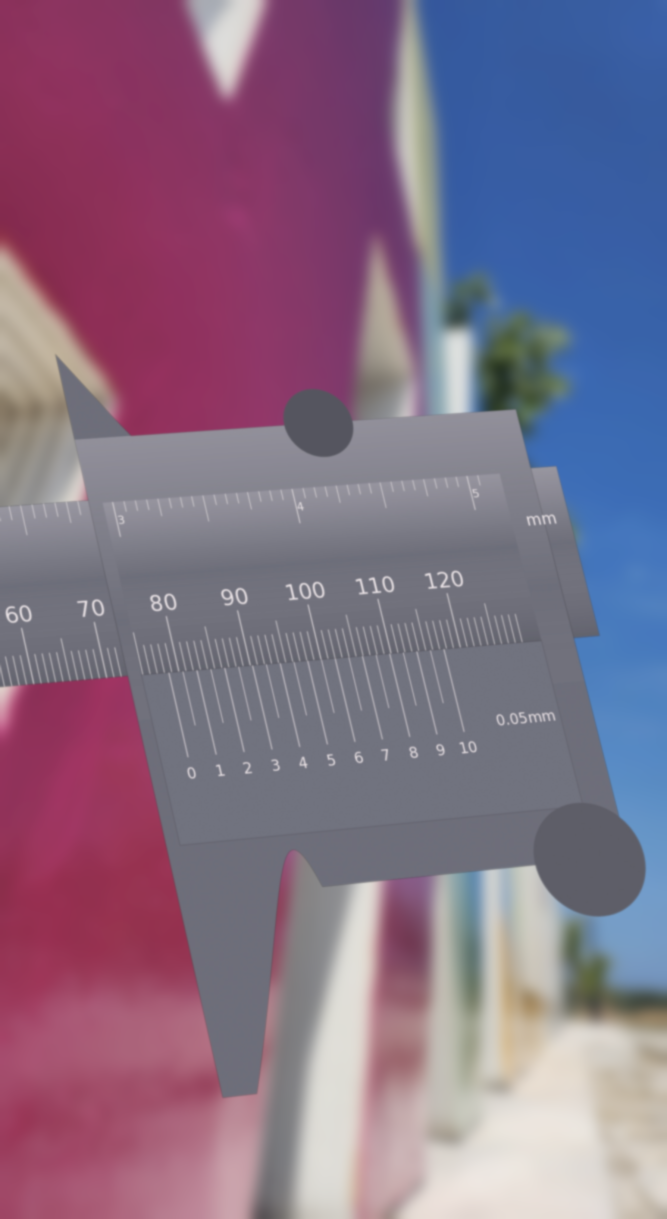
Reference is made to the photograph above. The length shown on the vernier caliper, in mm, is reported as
78.6 mm
